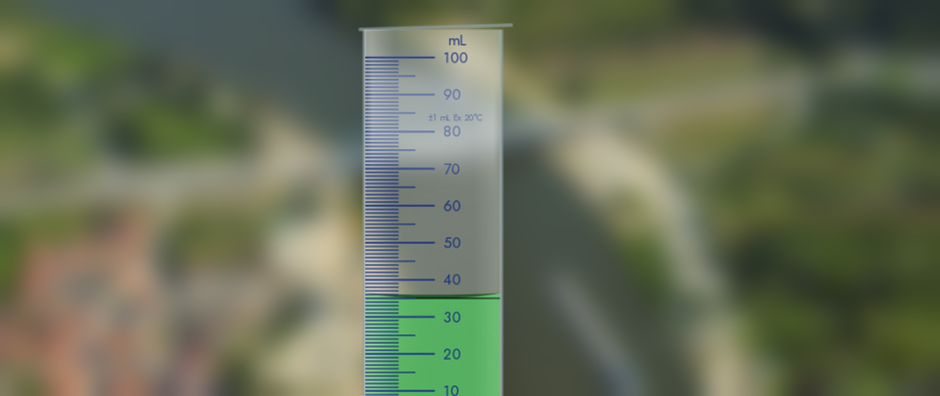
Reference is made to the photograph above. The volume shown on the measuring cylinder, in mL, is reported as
35 mL
